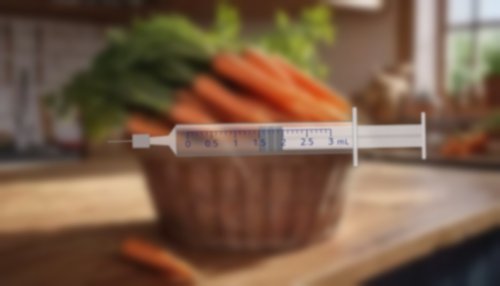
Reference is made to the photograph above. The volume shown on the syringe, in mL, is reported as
1.5 mL
